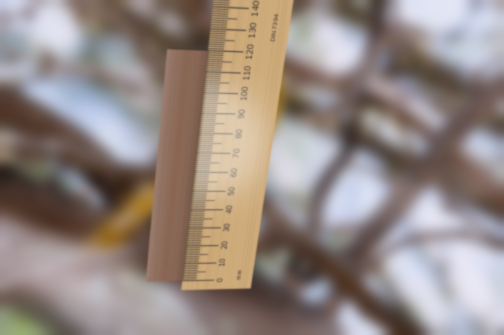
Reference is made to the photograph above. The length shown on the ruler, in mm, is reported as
120 mm
